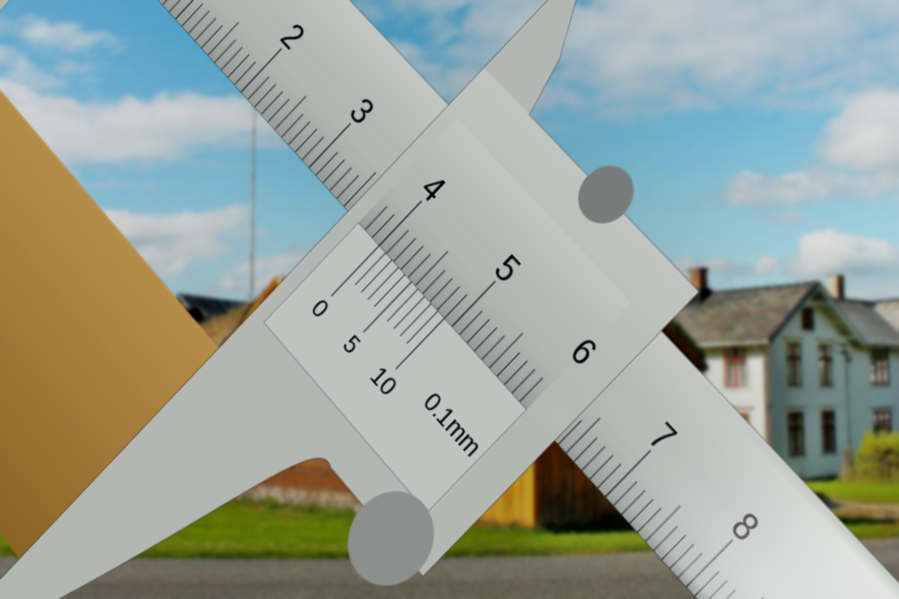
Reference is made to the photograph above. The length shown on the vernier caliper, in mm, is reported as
40.0 mm
